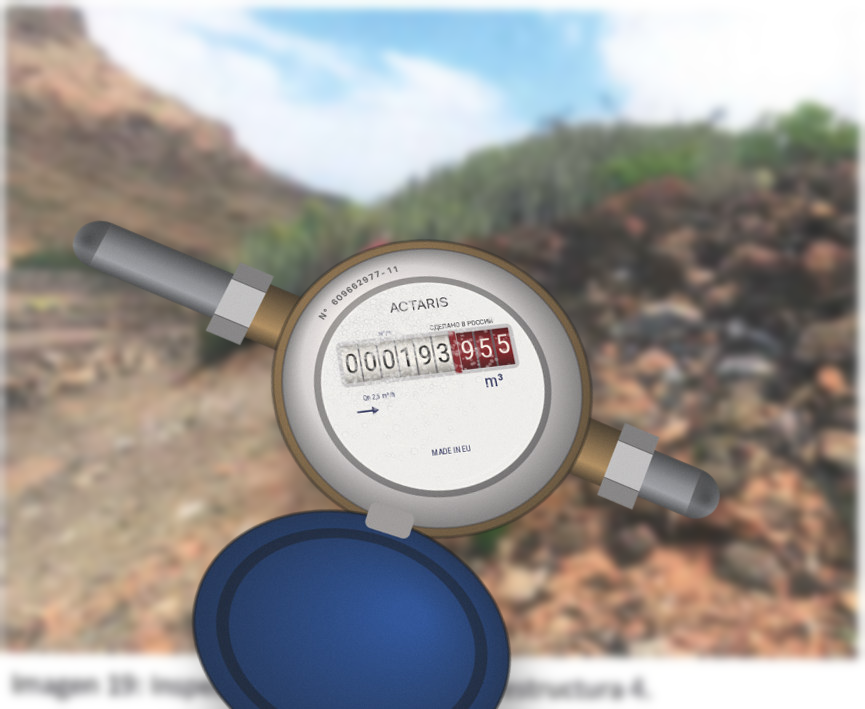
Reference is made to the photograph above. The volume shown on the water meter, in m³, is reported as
193.955 m³
